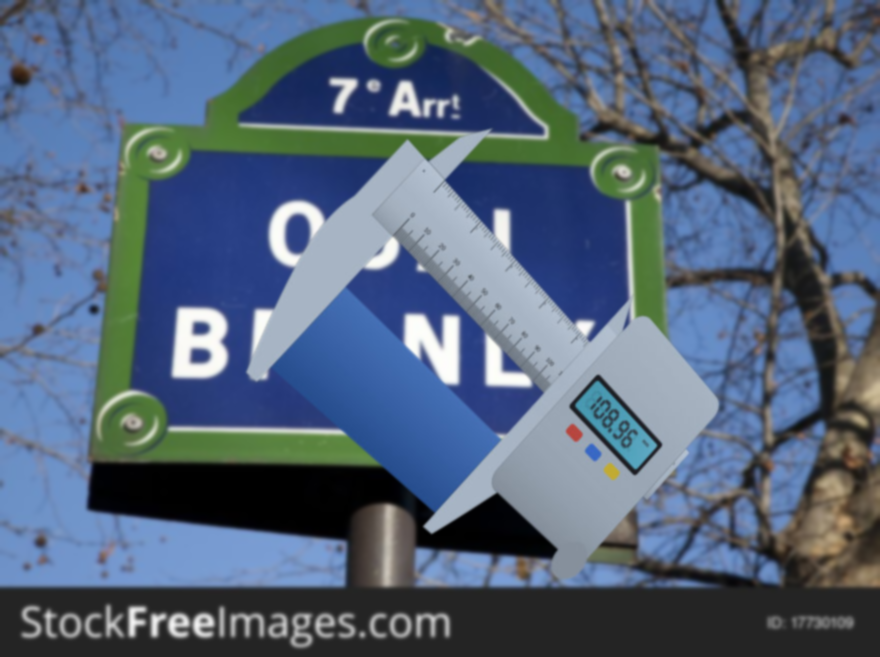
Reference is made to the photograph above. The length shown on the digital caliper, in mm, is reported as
108.96 mm
